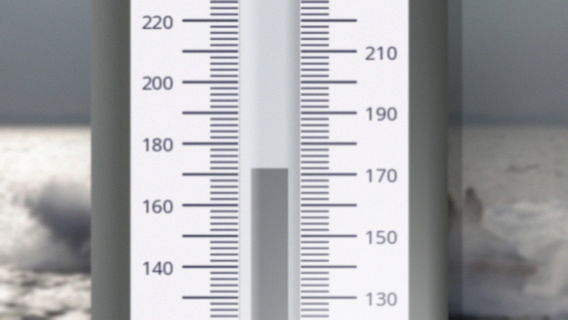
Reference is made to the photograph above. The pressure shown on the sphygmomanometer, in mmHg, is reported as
172 mmHg
